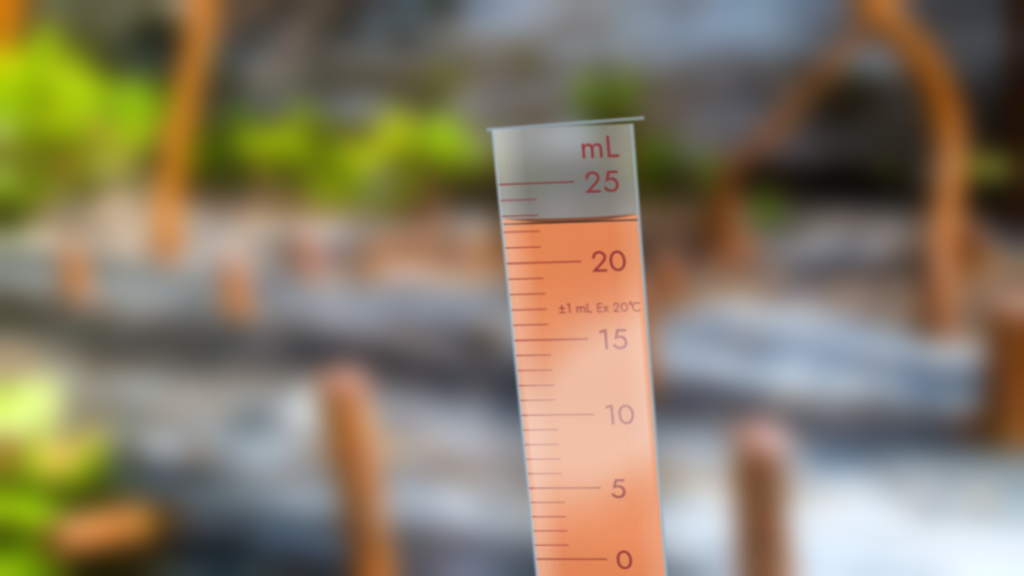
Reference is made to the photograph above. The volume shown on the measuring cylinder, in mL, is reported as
22.5 mL
